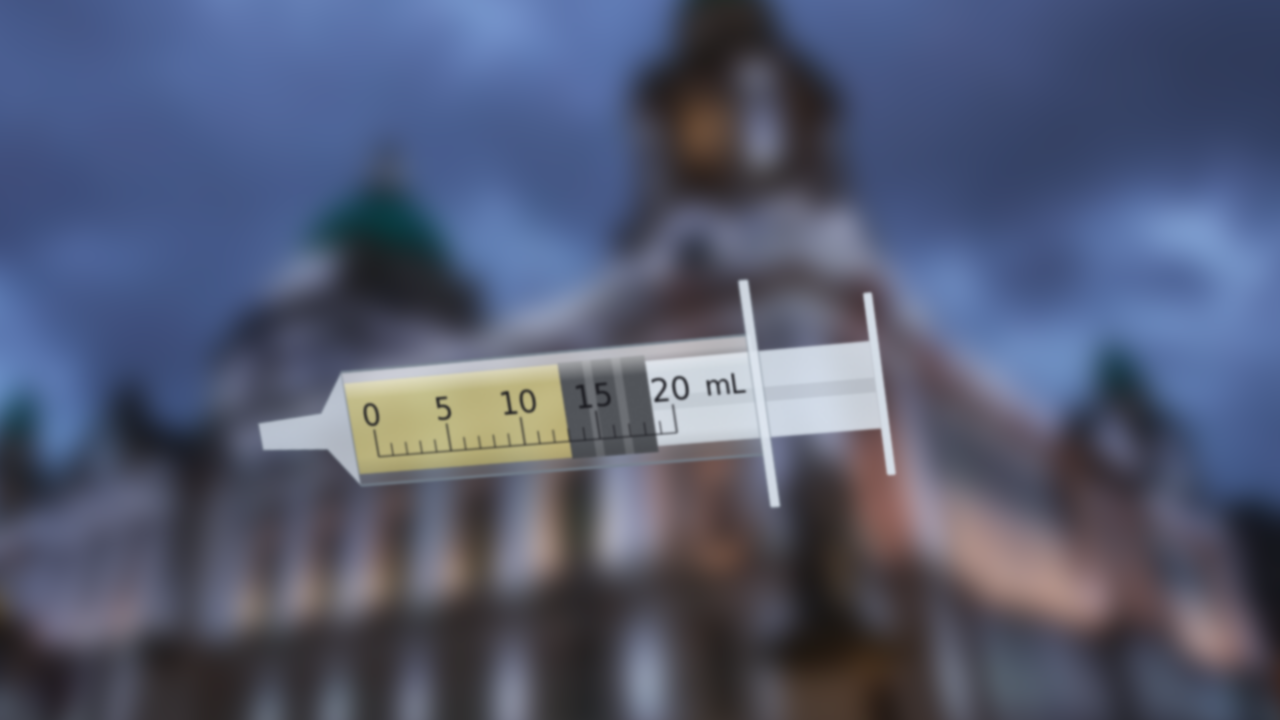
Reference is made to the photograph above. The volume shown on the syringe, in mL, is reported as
13 mL
